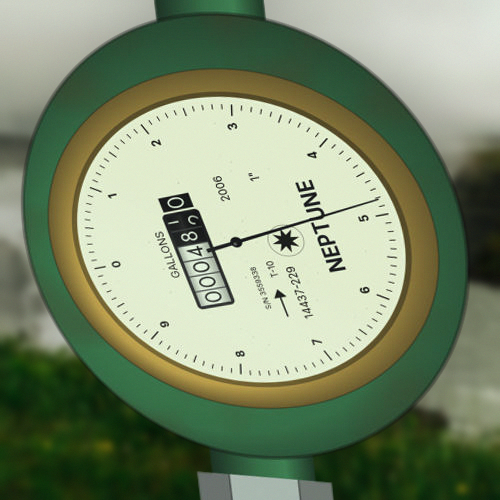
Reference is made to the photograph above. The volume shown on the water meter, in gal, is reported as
4814.8 gal
